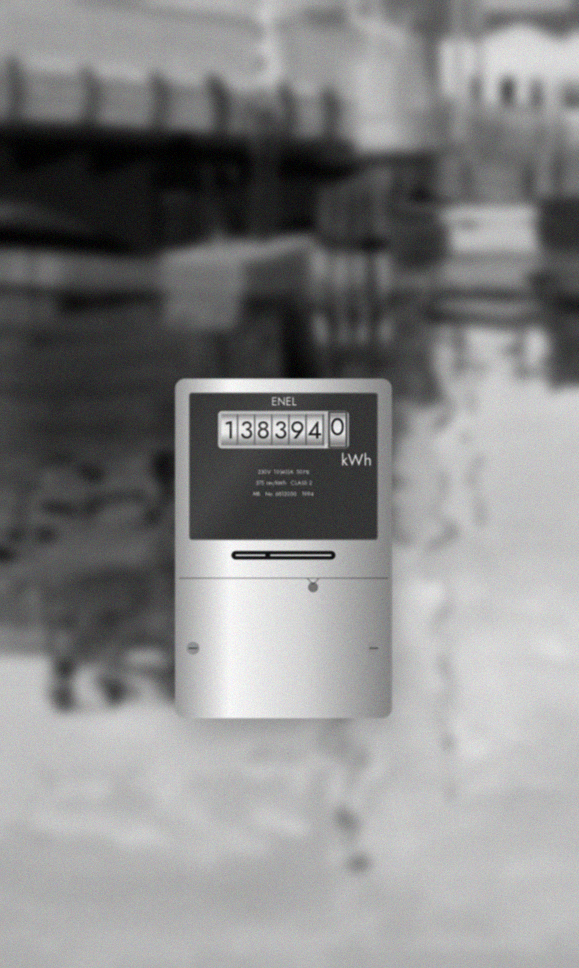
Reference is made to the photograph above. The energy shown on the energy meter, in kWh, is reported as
138394.0 kWh
